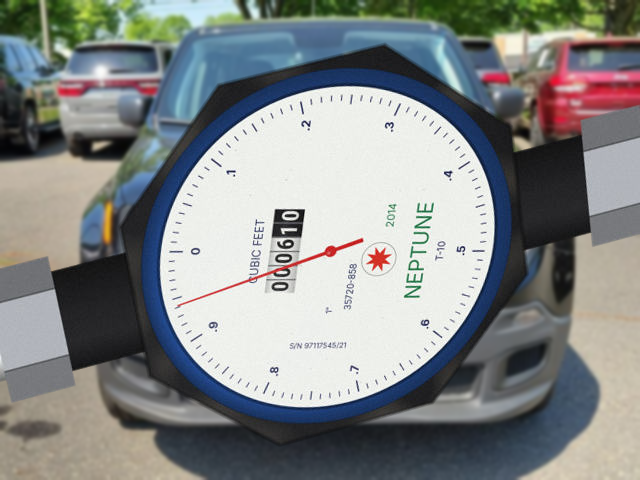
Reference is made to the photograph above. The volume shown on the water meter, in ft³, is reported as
609.94 ft³
